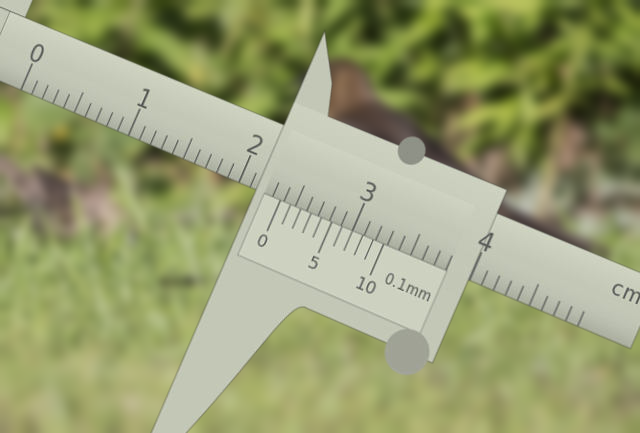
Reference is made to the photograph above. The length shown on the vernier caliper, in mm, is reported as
23.7 mm
